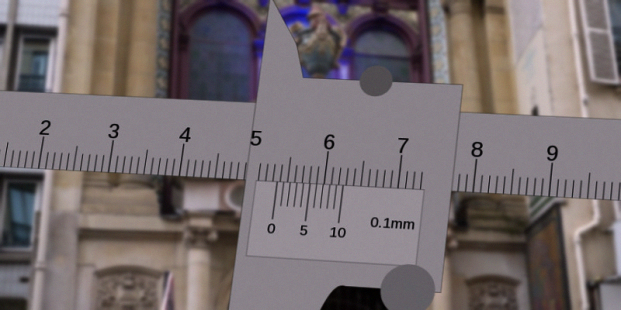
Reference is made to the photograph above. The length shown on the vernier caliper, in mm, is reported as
53.6 mm
